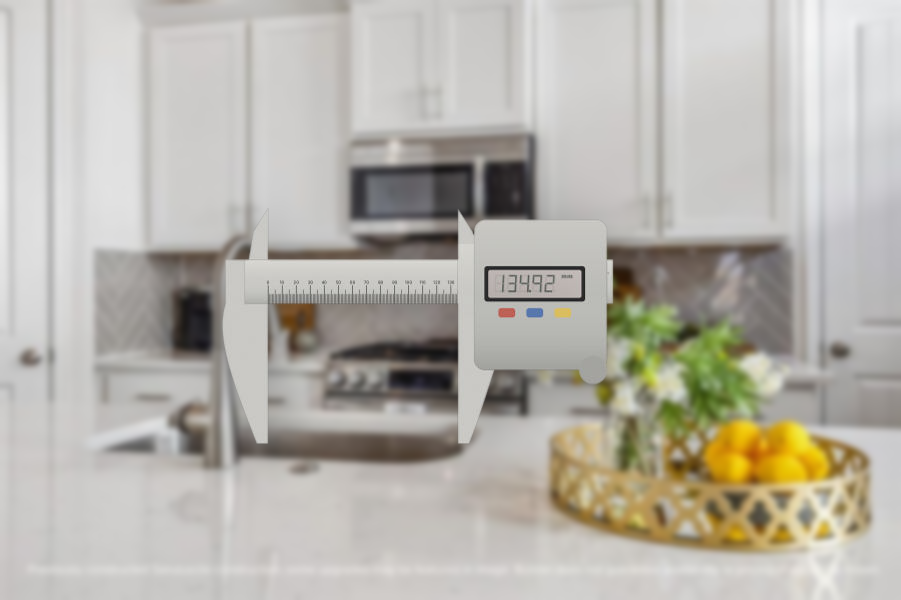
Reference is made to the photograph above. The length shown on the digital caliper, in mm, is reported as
134.92 mm
